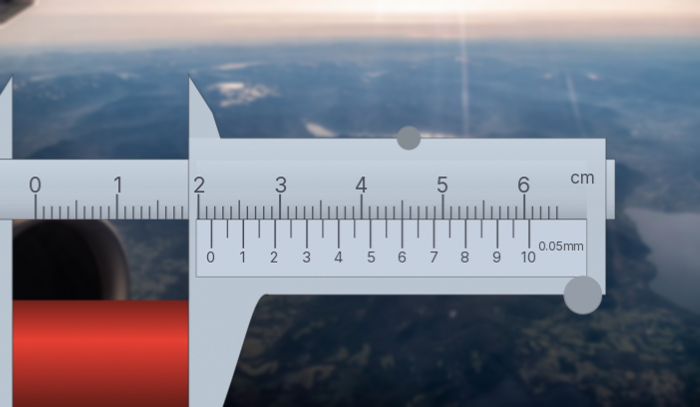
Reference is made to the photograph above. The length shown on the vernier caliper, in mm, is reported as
21.6 mm
